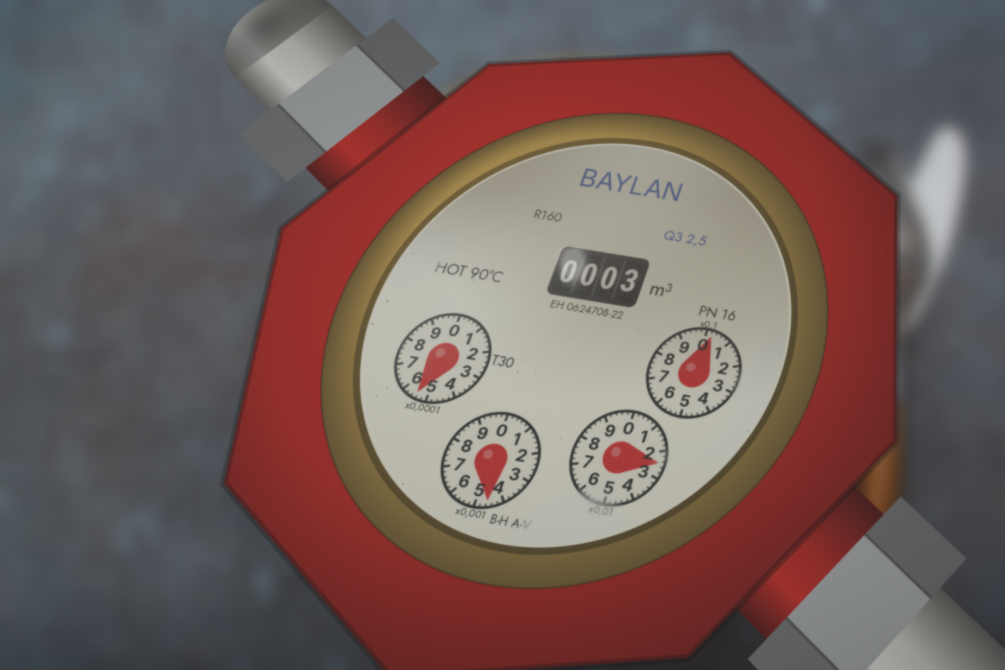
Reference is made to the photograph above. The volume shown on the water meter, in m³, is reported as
3.0245 m³
